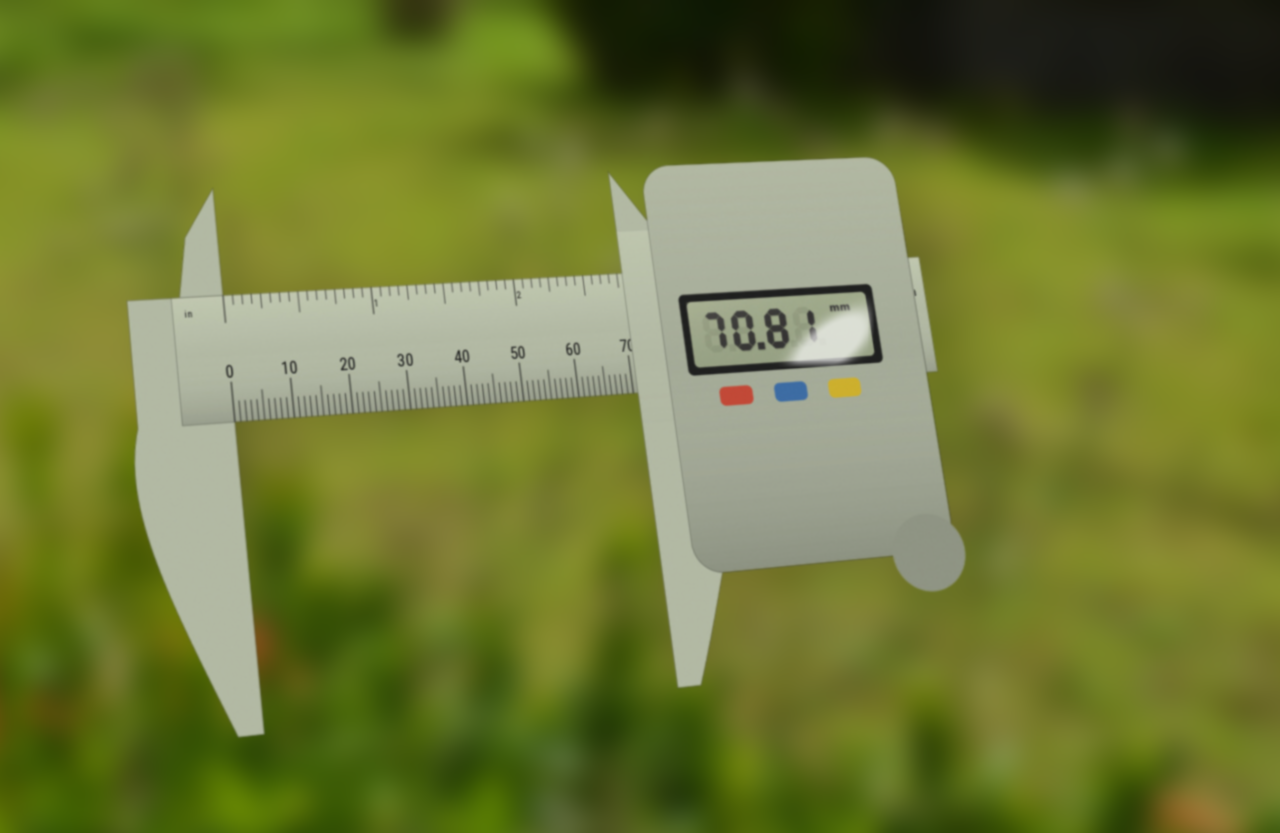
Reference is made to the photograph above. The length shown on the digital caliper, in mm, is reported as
70.81 mm
